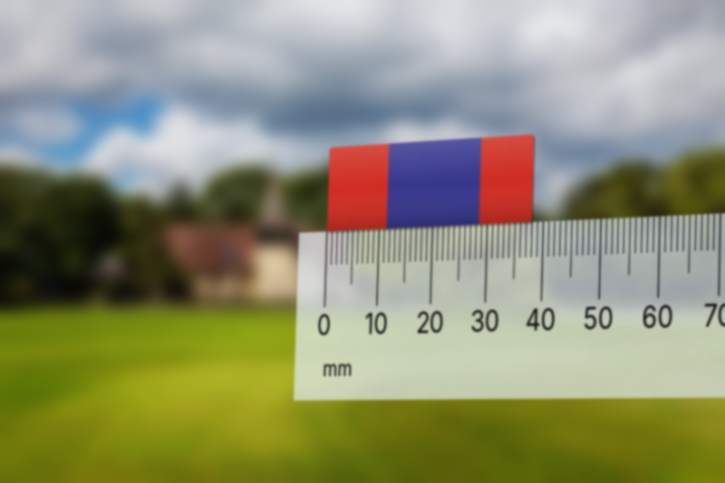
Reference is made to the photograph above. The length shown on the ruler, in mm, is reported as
38 mm
